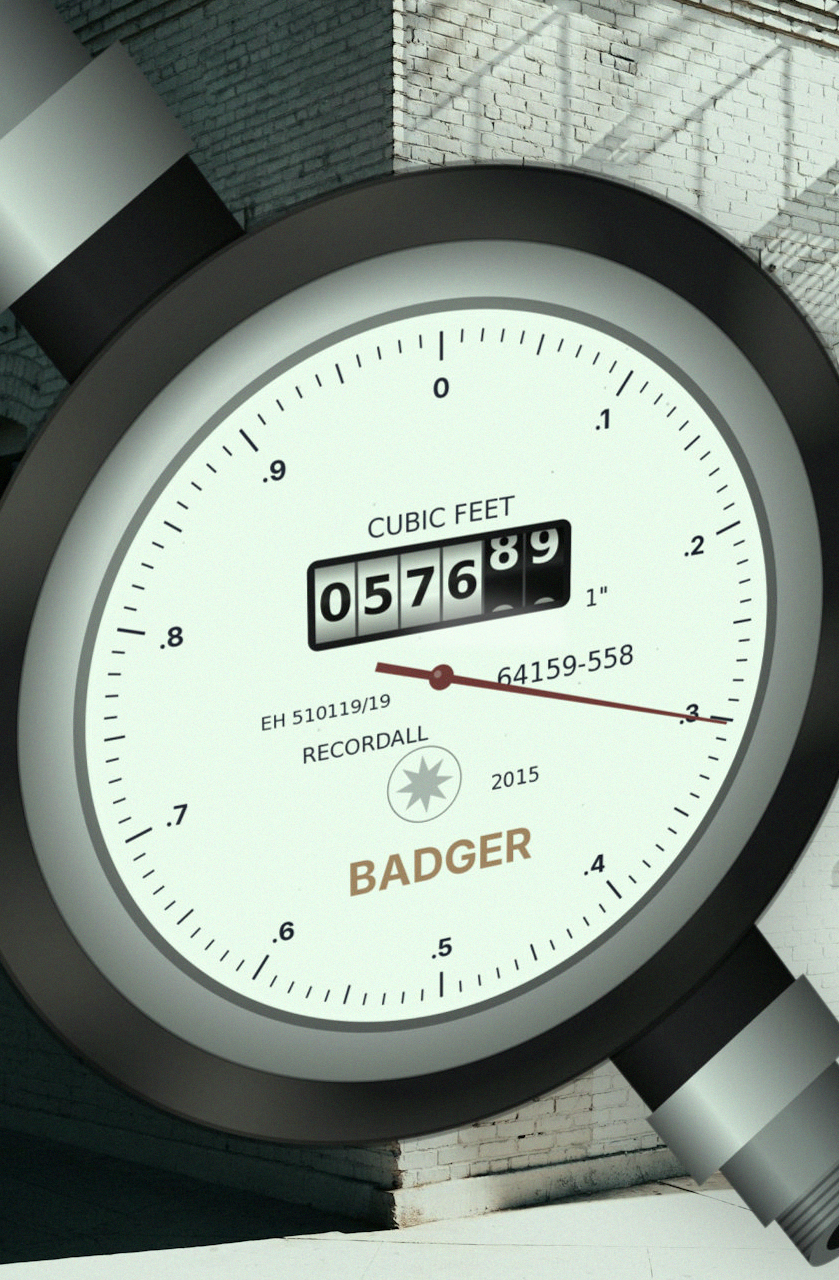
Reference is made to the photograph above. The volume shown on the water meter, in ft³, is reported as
57689.30 ft³
